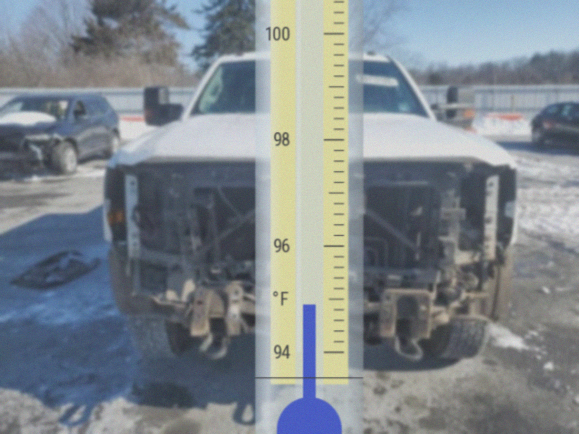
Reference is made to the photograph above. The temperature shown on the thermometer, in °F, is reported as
94.9 °F
